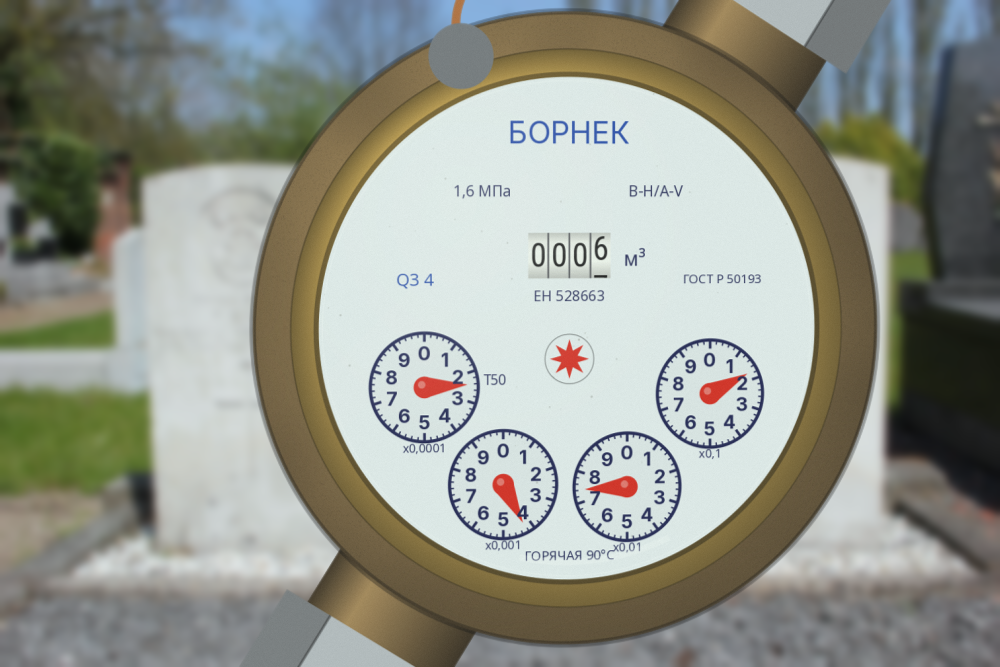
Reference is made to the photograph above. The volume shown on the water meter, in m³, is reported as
6.1742 m³
